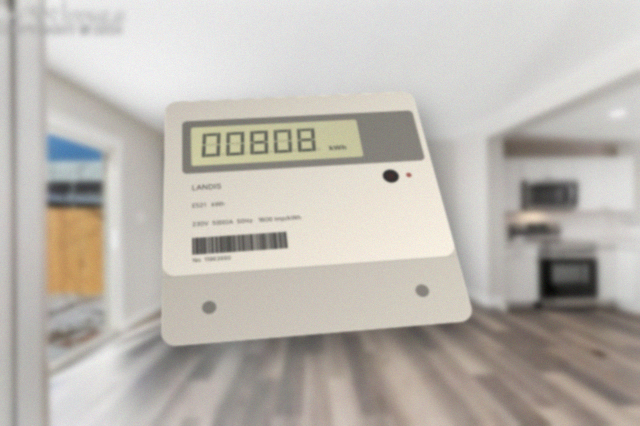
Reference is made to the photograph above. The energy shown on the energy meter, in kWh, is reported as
808 kWh
